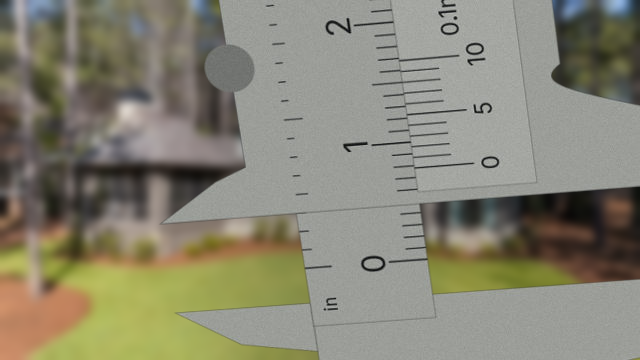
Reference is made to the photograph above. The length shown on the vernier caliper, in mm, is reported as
7.8 mm
